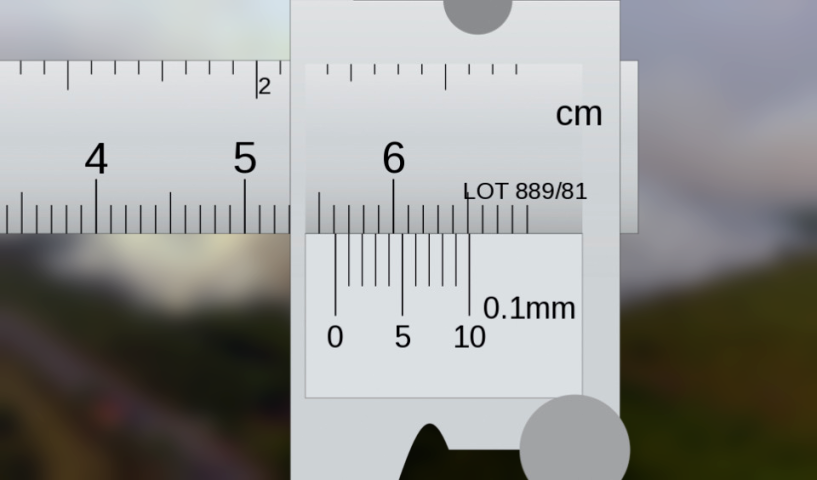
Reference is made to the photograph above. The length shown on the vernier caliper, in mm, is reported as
56.1 mm
